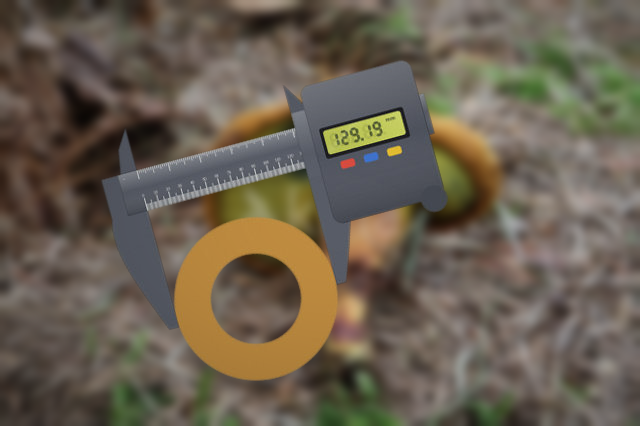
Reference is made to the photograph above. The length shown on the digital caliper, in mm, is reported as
129.19 mm
